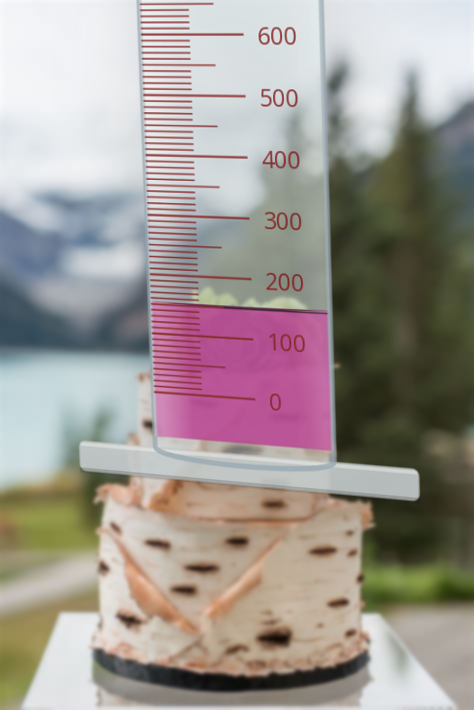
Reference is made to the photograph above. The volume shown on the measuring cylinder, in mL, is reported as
150 mL
